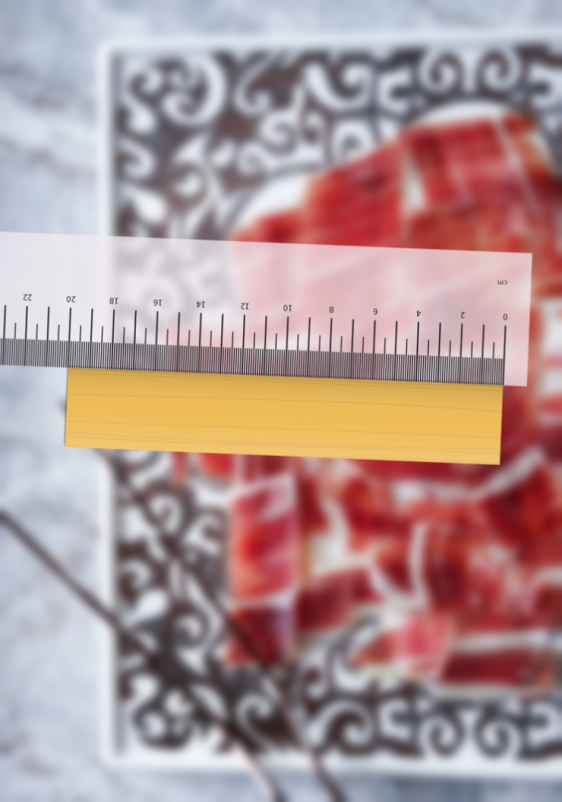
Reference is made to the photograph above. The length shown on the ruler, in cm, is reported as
20 cm
